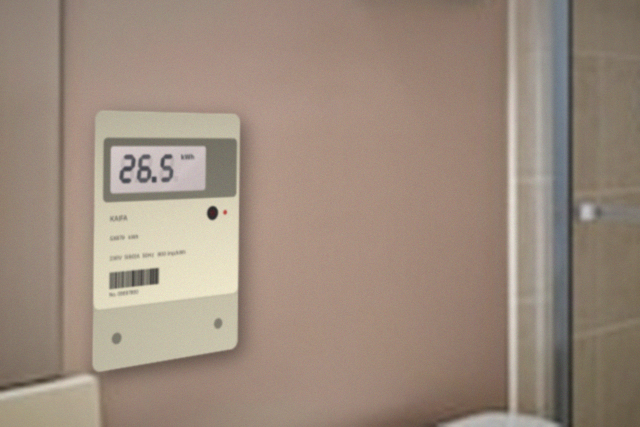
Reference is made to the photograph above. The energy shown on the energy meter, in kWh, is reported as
26.5 kWh
